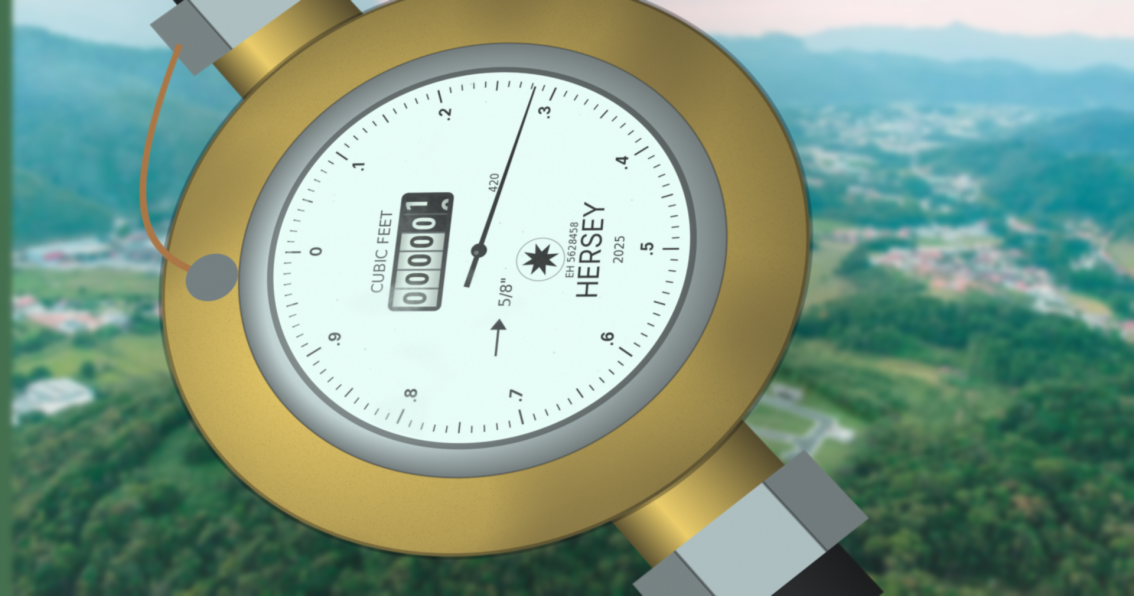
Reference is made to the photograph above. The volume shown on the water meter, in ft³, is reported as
1.28 ft³
